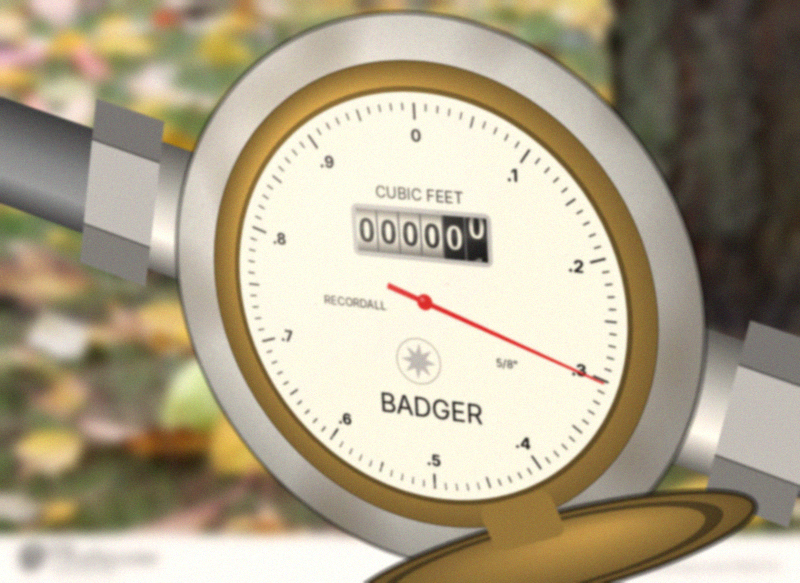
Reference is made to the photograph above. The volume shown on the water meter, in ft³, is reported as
0.30 ft³
